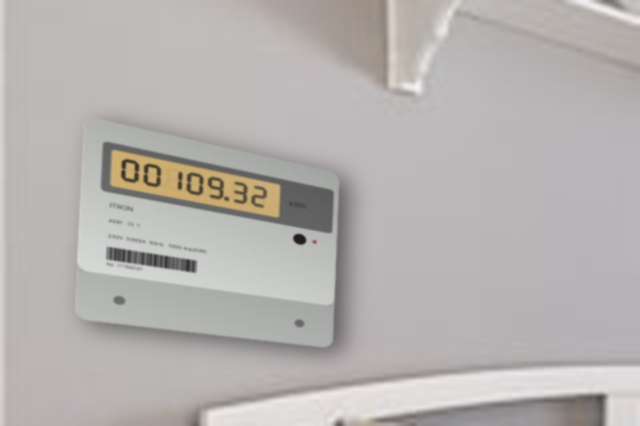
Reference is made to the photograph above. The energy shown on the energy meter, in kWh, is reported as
109.32 kWh
